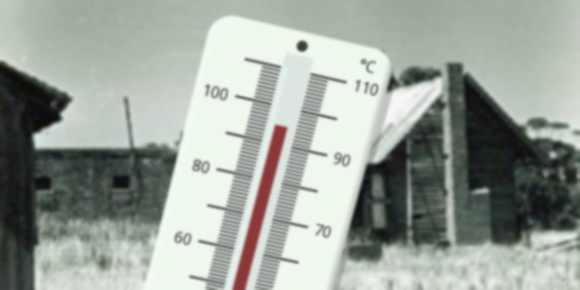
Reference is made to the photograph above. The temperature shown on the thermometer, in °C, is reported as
95 °C
